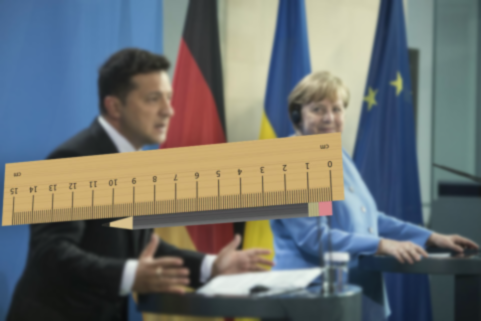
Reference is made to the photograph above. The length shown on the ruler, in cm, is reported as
10.5 cm
